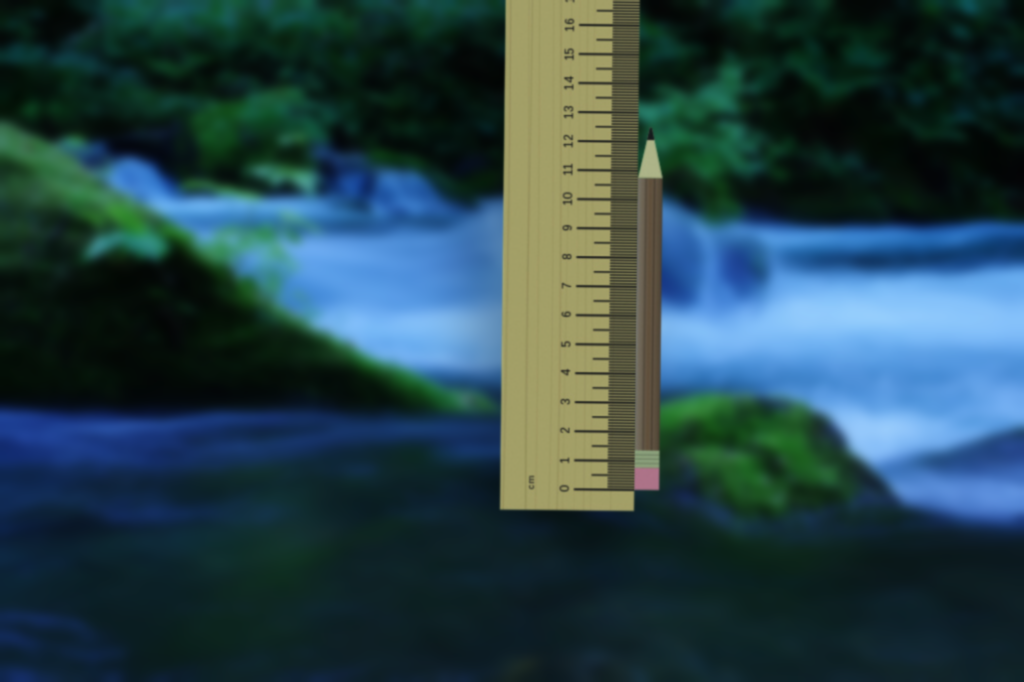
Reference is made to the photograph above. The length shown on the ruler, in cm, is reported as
12.5 cm
